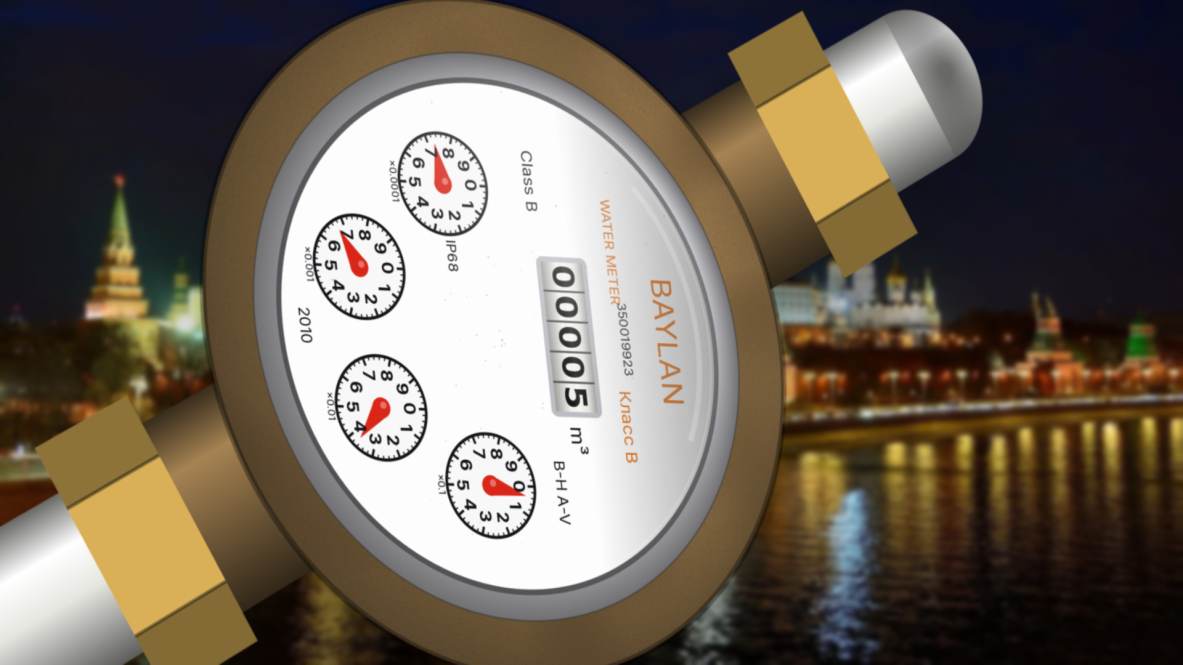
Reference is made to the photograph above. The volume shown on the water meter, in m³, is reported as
5.0367 m³
